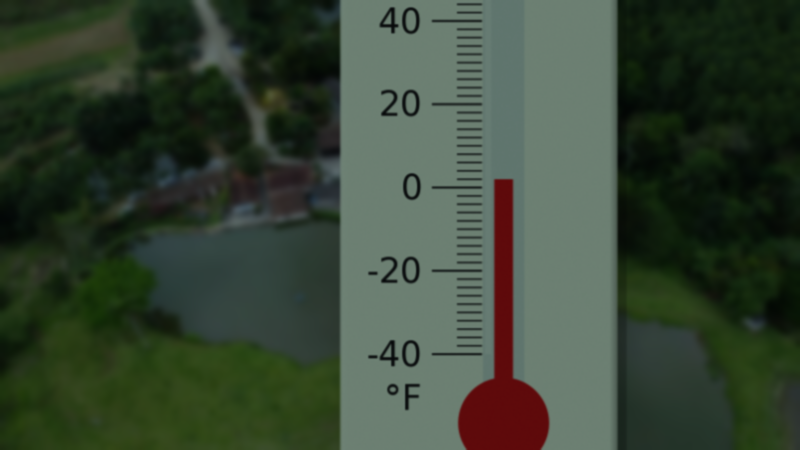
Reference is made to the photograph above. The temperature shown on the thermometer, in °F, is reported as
2 °F
